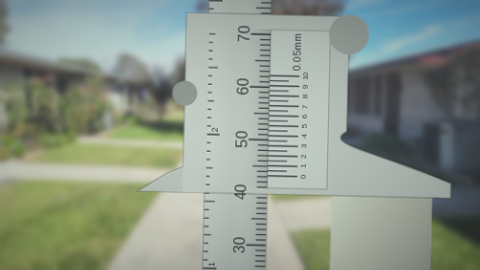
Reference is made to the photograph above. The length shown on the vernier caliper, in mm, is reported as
43.2 mm
